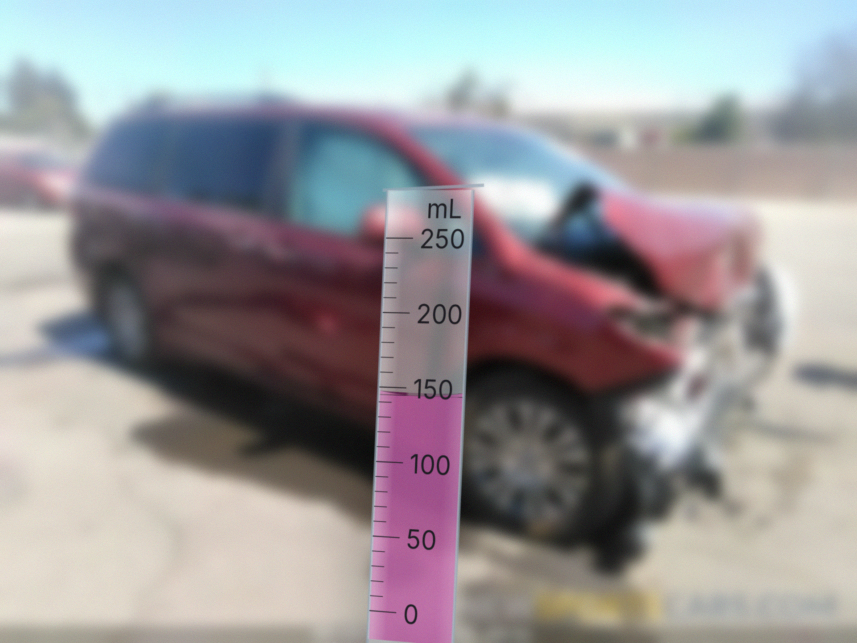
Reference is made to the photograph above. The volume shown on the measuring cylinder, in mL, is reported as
145 mL
